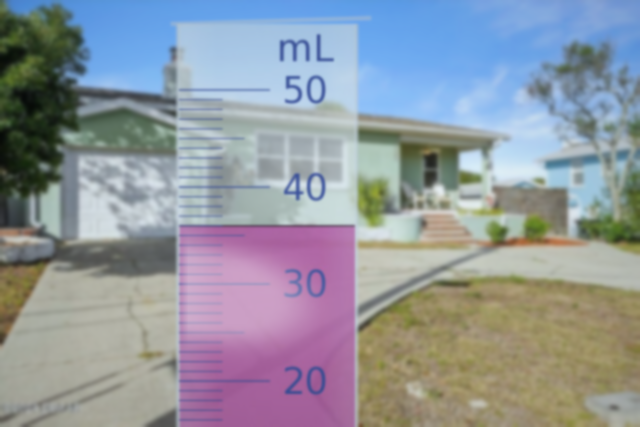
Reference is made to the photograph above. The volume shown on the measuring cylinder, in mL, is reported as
36 mL
